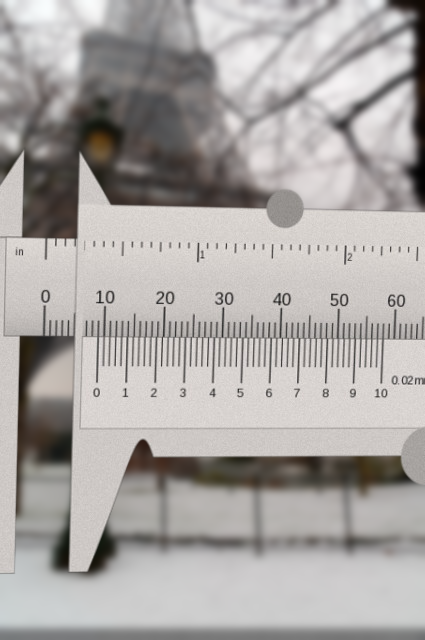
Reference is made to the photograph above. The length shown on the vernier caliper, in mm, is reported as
9.0 mm
